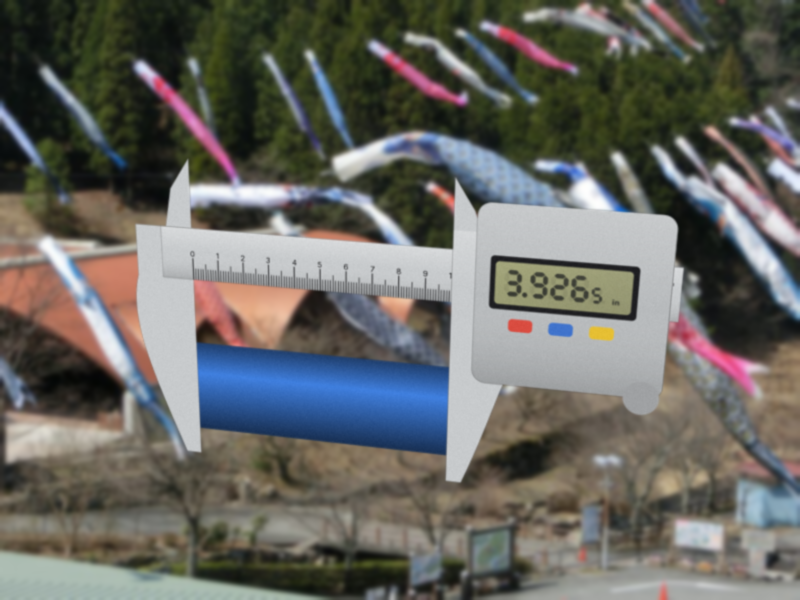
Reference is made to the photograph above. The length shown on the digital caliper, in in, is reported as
3.9265 in
